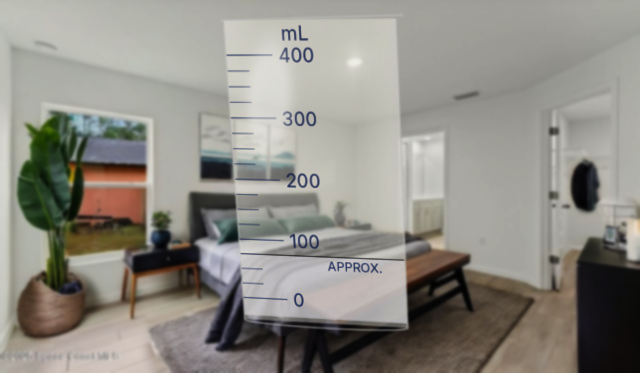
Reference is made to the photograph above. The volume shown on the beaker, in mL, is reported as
75 mL
